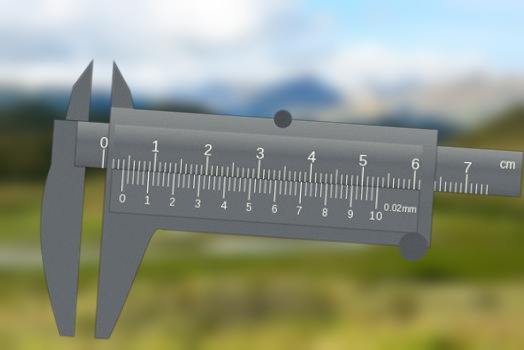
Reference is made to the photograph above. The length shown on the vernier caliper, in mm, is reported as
4.0 mm
